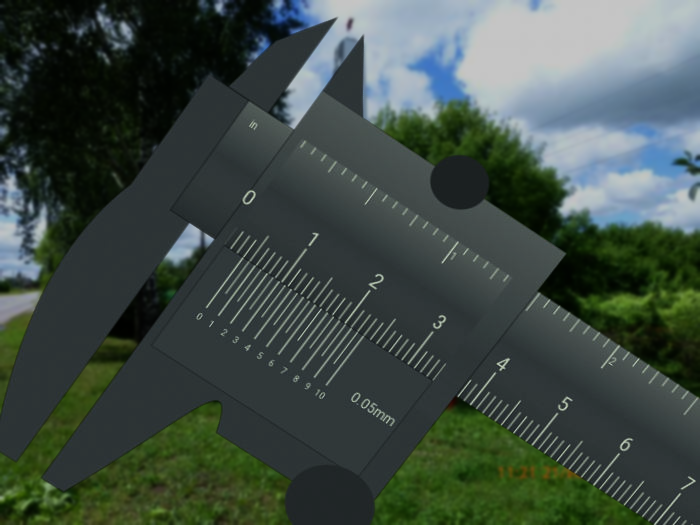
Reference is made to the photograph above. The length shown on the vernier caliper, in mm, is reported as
4.0 mm
